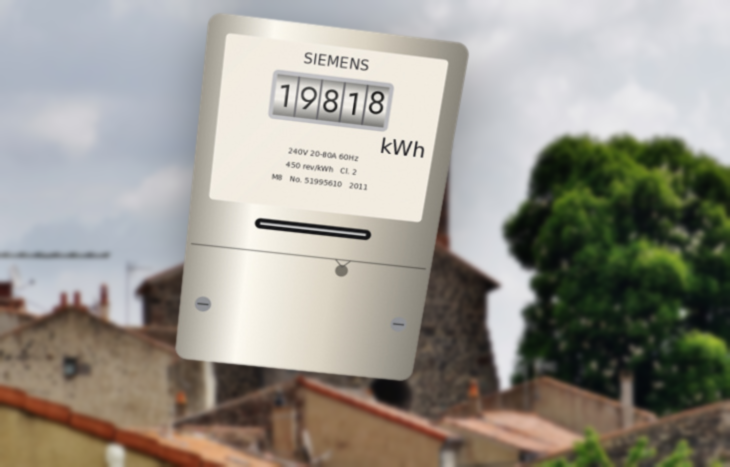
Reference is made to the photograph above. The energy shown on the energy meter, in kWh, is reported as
19818 kWh
